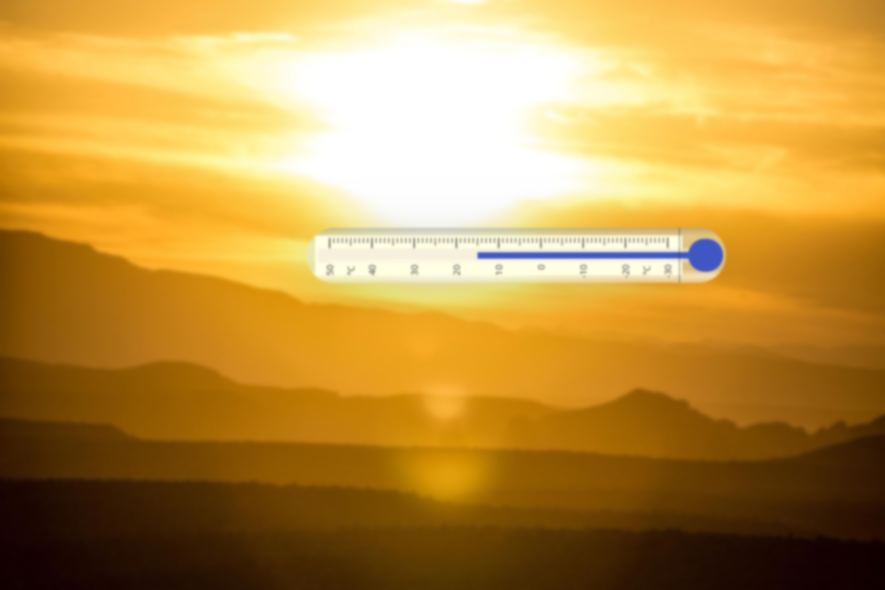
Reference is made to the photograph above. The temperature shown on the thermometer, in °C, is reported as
15 °C
